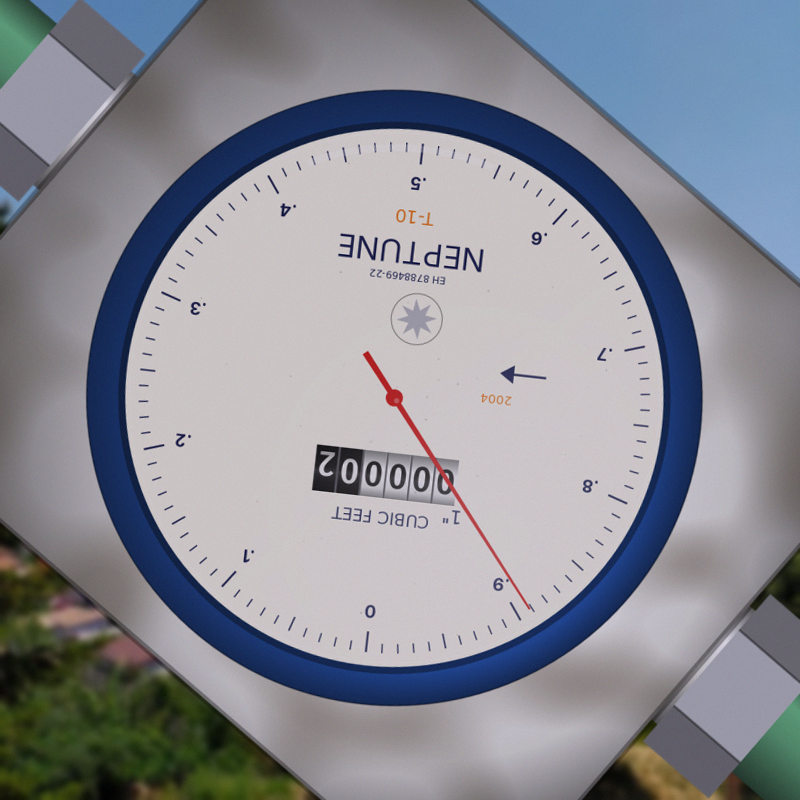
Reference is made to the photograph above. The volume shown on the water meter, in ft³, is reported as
1.89 ft³
